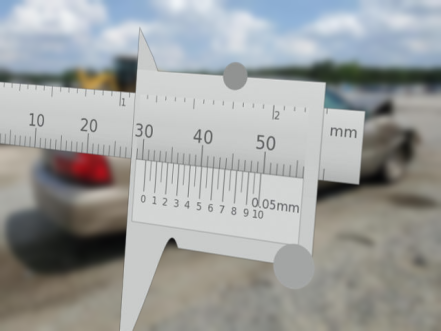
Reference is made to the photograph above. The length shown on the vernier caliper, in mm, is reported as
30.6 mm
